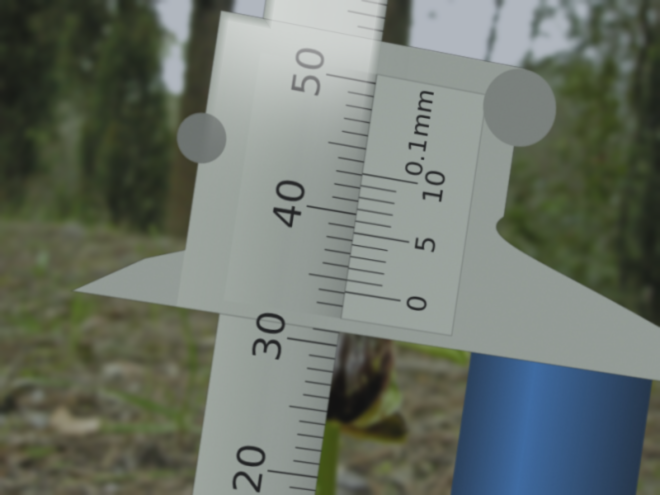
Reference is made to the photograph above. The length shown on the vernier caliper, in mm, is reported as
34.1 mm
